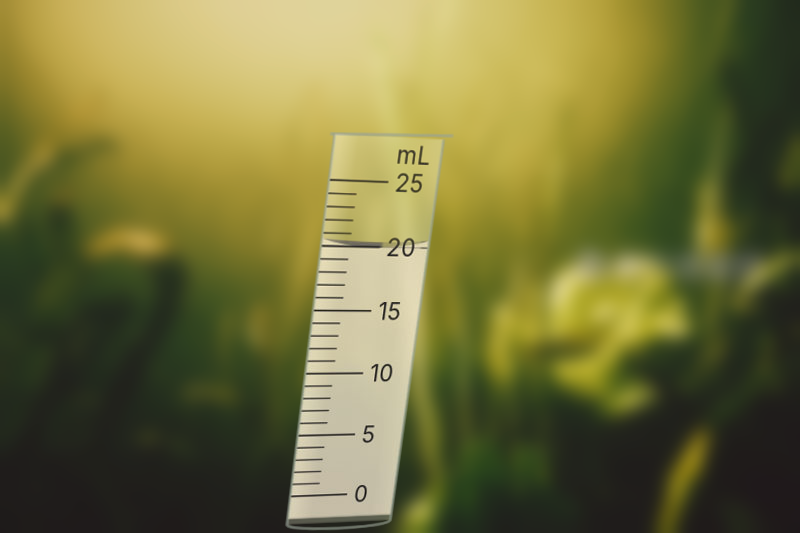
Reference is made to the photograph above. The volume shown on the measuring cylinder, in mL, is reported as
20 mL
